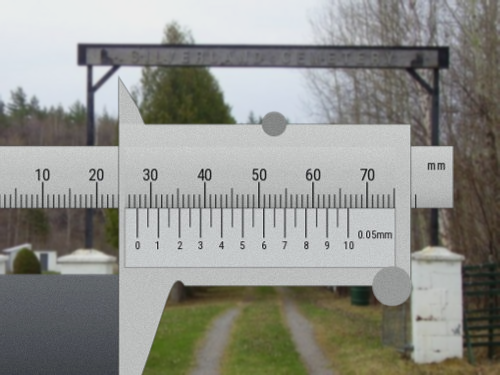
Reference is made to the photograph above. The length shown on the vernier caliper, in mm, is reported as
27.5 mm
